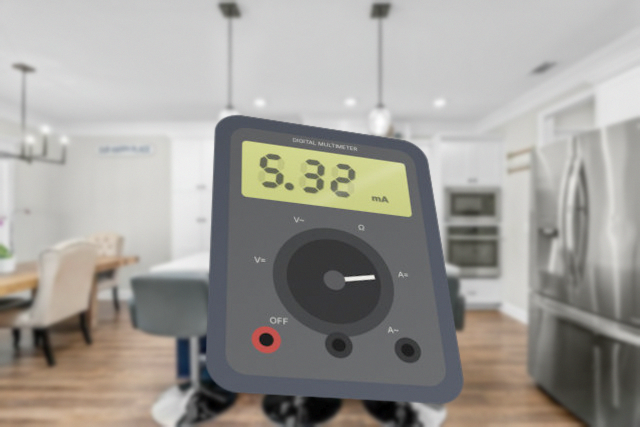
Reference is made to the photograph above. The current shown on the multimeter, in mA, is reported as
5.32 mA
